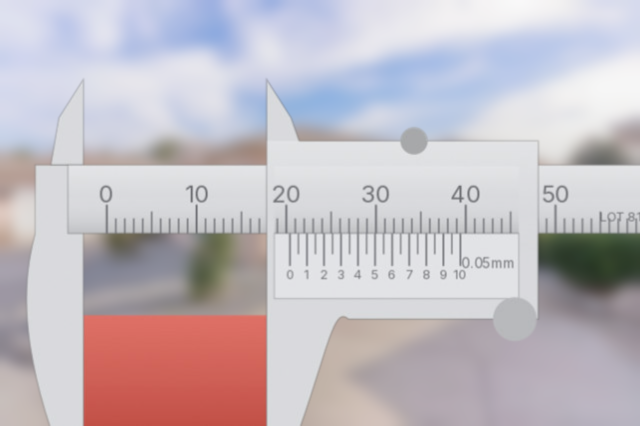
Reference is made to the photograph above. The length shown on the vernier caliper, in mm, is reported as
20.4 mm
